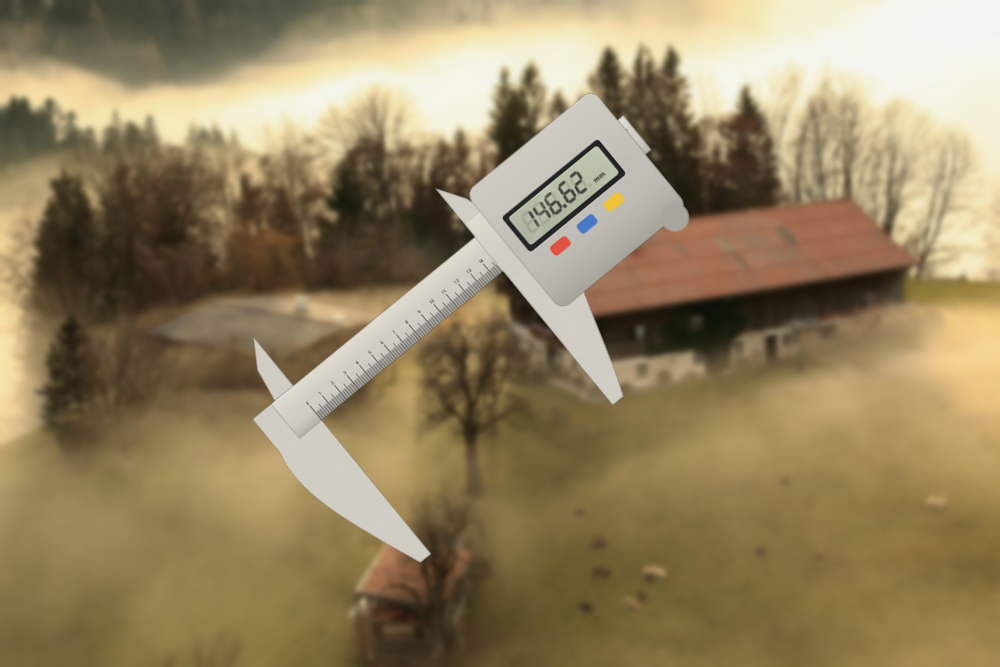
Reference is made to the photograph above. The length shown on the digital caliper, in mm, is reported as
146.62 mm
